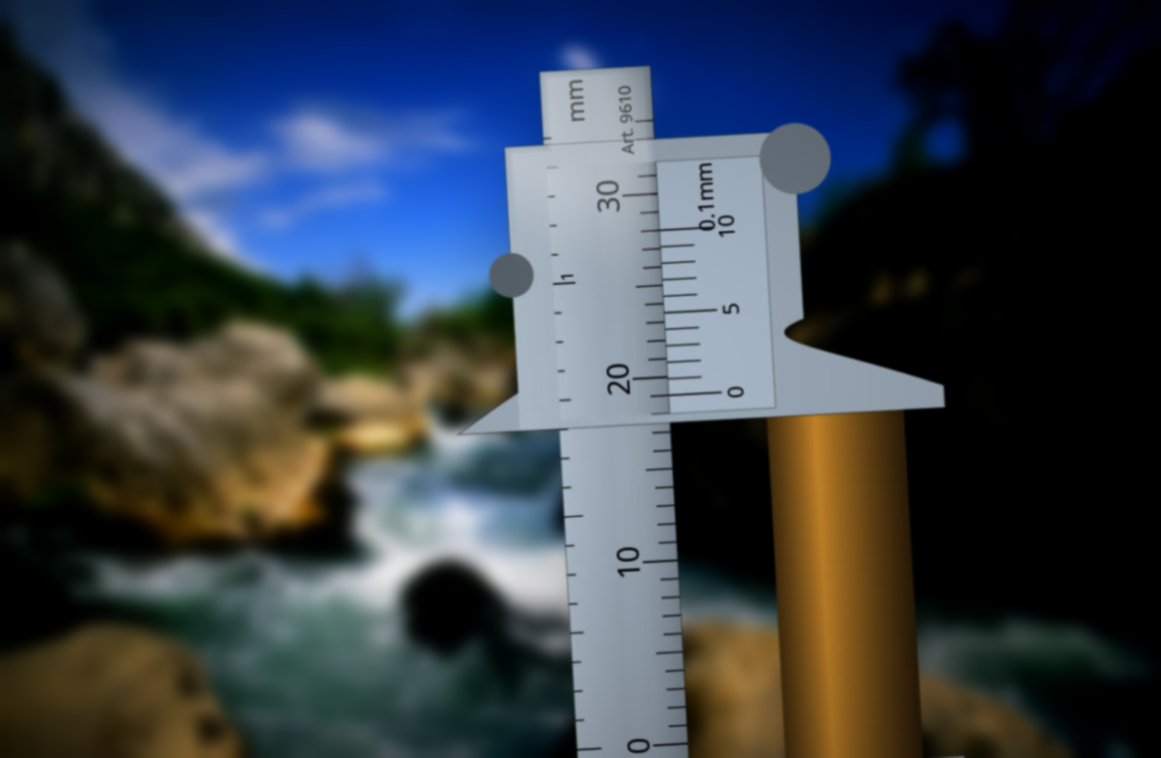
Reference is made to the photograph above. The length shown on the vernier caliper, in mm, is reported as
19.0 mm
